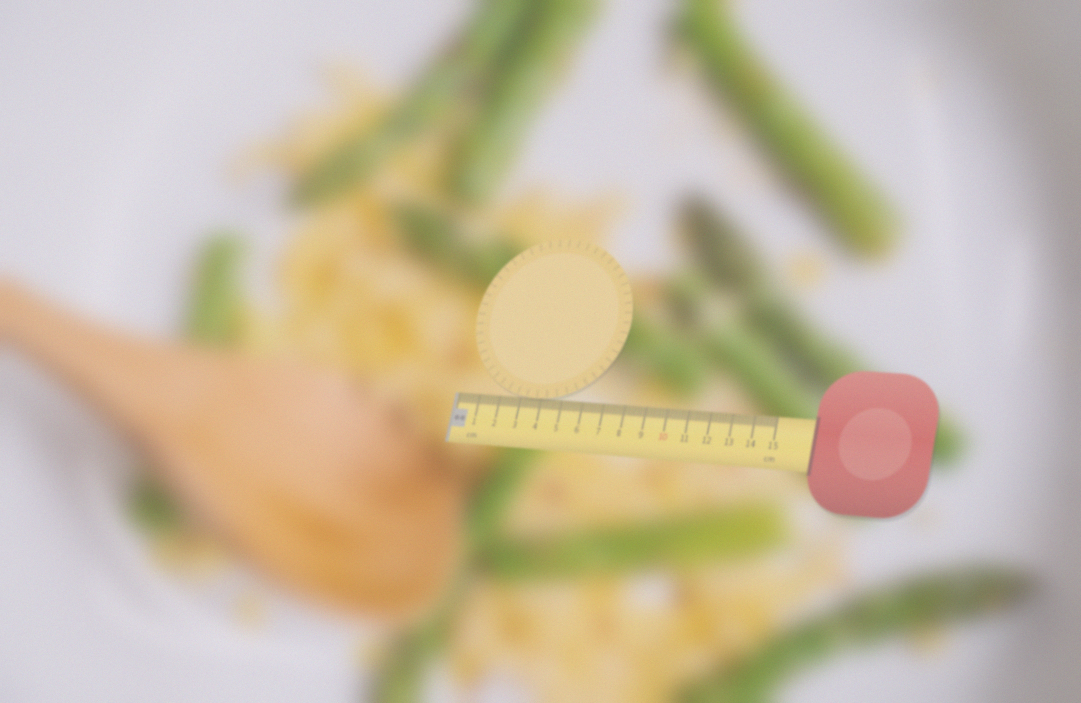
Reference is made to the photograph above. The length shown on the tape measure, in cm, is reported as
7.5 cm
